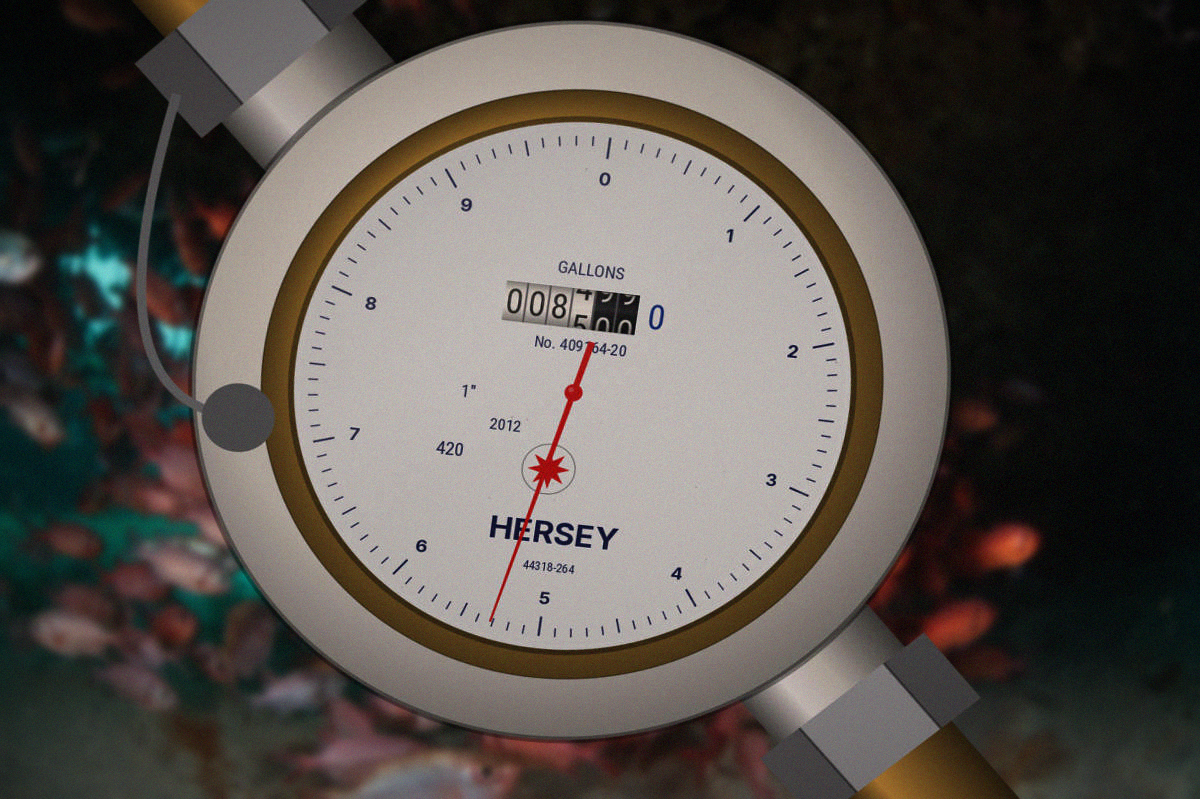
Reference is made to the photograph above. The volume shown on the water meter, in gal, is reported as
84995.3 gal
